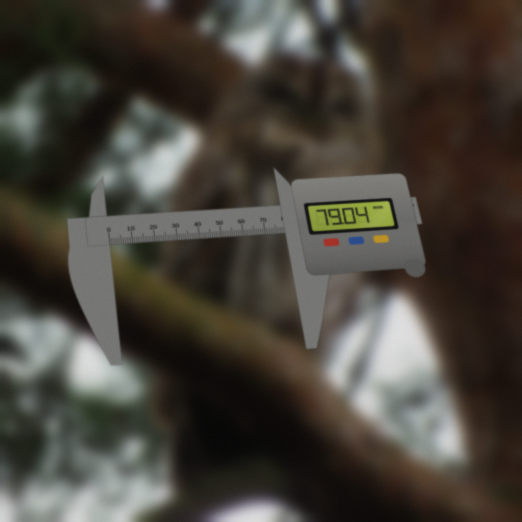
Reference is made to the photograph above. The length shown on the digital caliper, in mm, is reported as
79.04 mm
